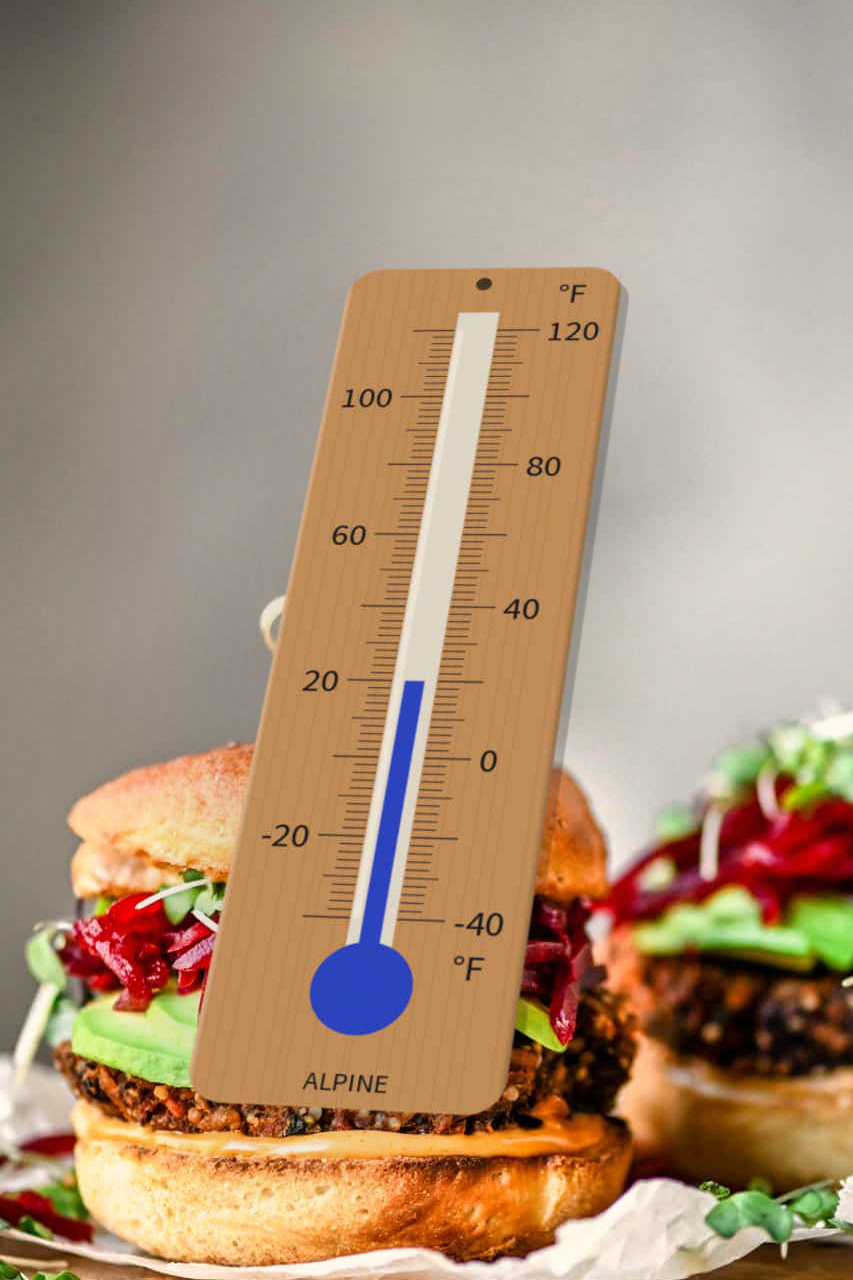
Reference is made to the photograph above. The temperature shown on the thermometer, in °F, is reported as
20 °F
